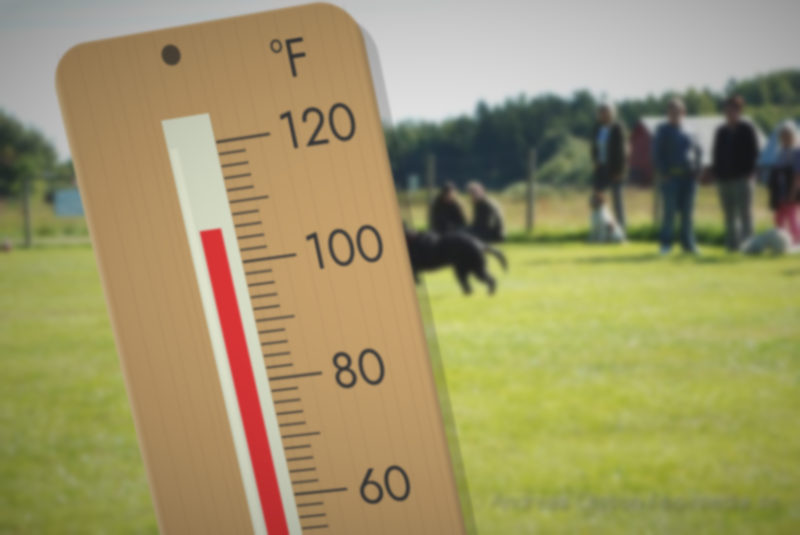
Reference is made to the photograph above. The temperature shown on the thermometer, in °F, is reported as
106 °F
